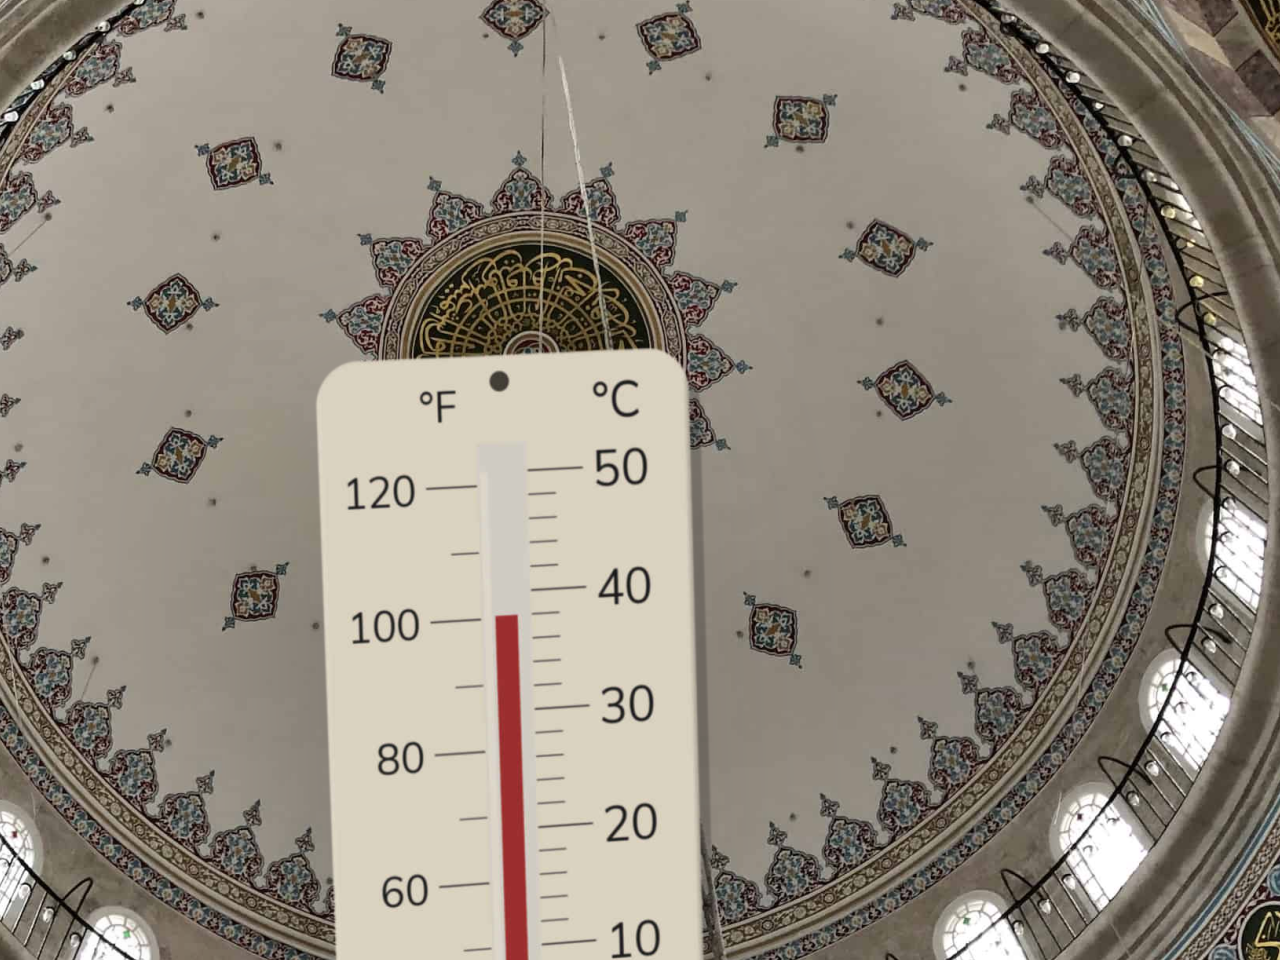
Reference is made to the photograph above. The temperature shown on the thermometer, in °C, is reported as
38 °C
